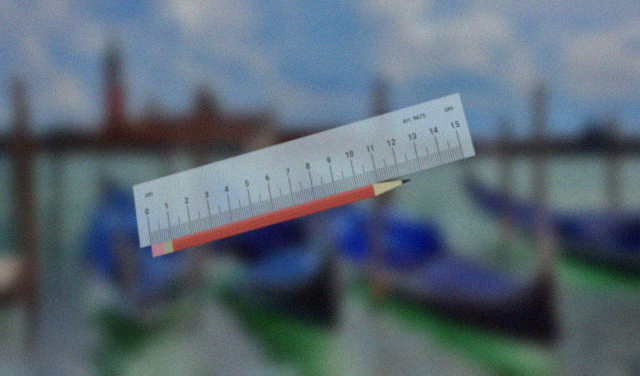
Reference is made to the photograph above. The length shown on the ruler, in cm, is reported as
12.5 cm
